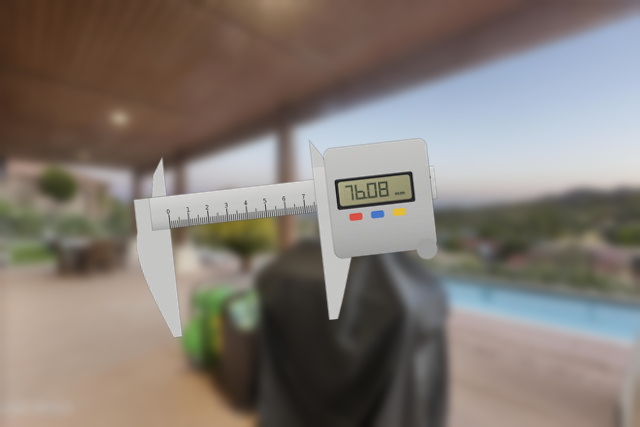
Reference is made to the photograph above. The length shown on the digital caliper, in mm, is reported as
76.08 mm
